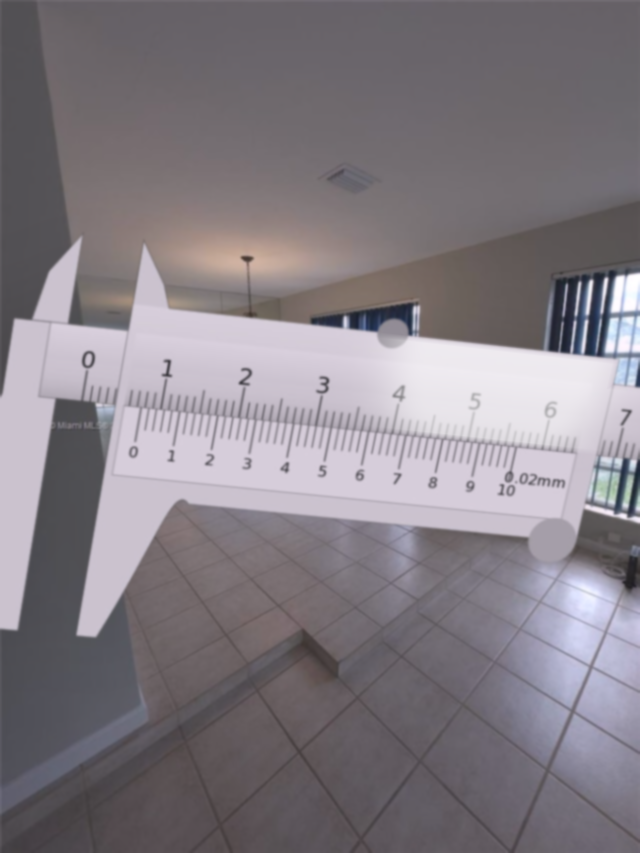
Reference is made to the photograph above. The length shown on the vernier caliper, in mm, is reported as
7.5 mm
